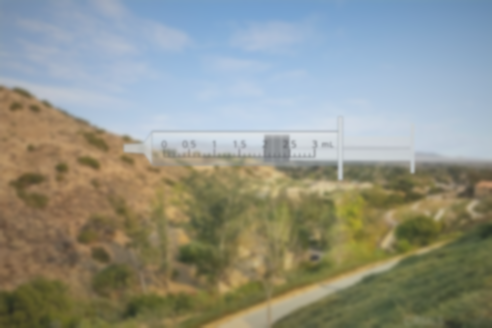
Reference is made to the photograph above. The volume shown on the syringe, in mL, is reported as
2 mL
